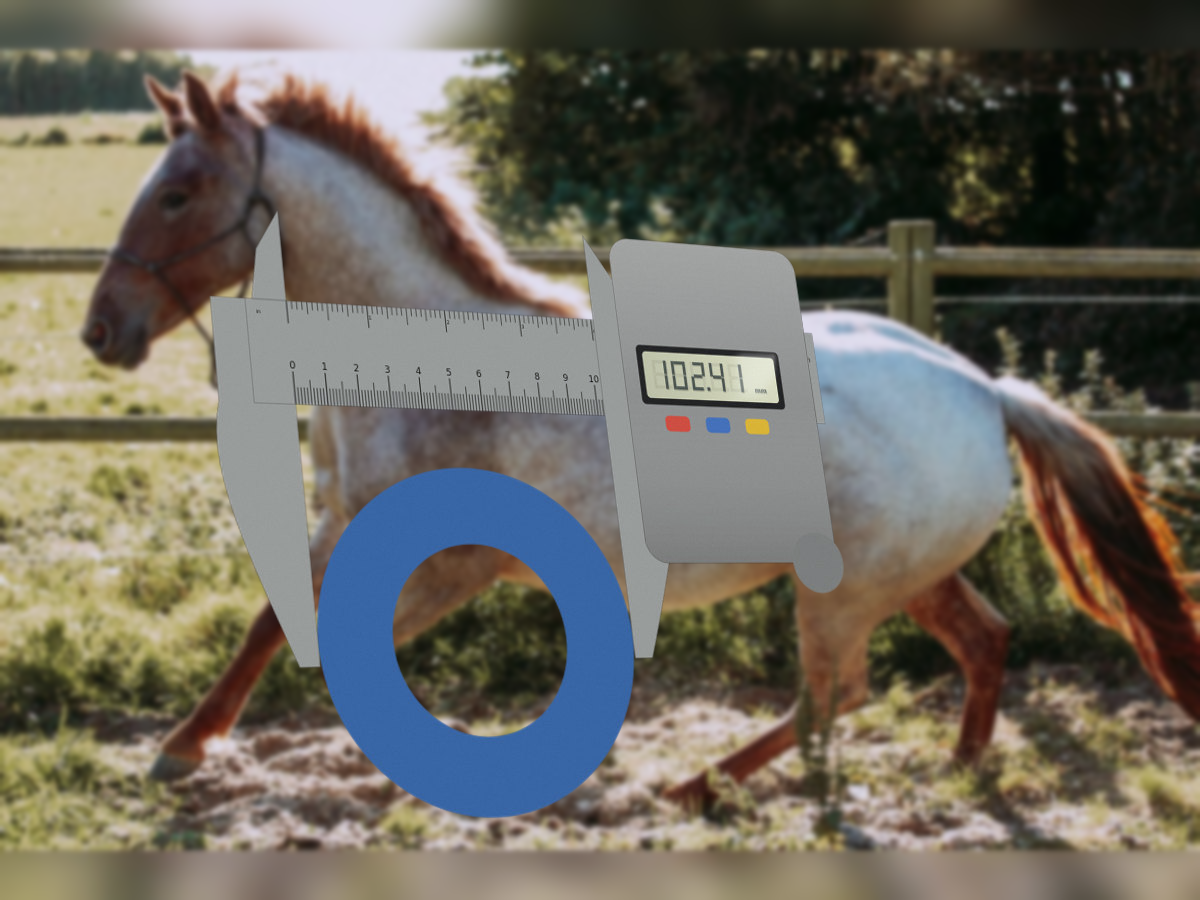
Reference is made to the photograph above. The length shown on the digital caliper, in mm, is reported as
102.41 mm
